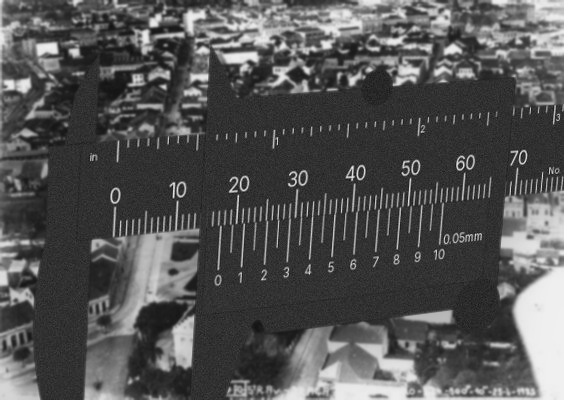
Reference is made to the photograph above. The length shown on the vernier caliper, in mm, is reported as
17.4 mm
